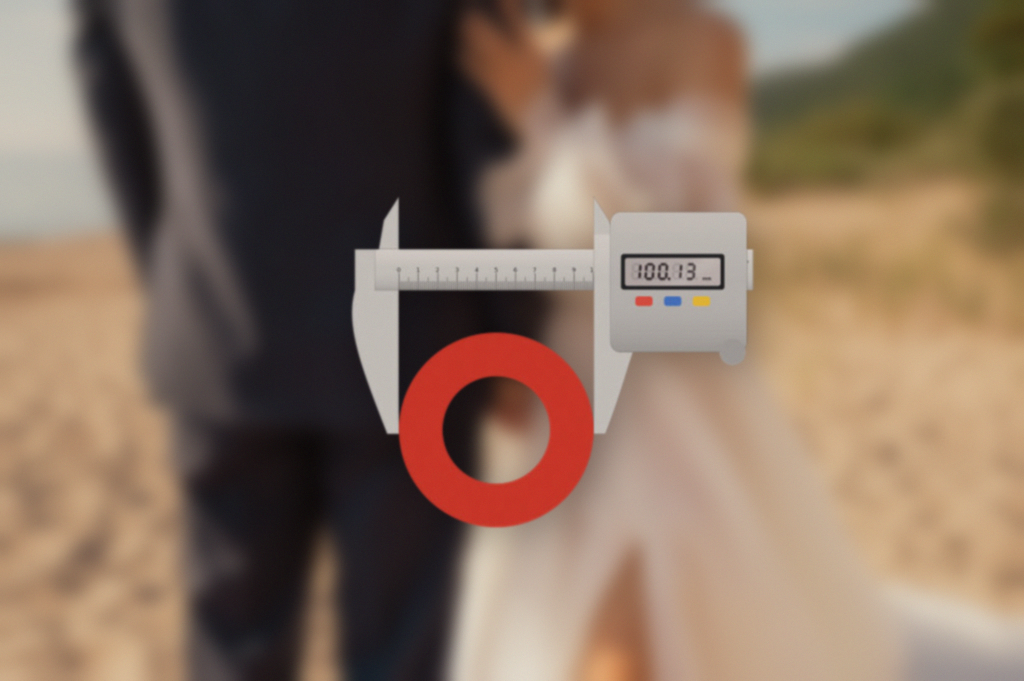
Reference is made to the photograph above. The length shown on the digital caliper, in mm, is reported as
100.13 mm
